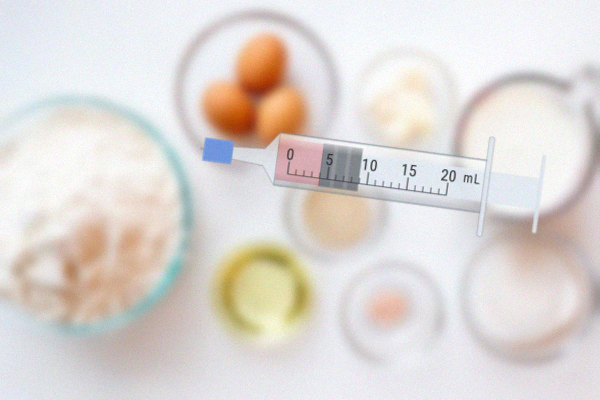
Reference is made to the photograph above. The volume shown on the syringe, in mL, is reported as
4 mL
